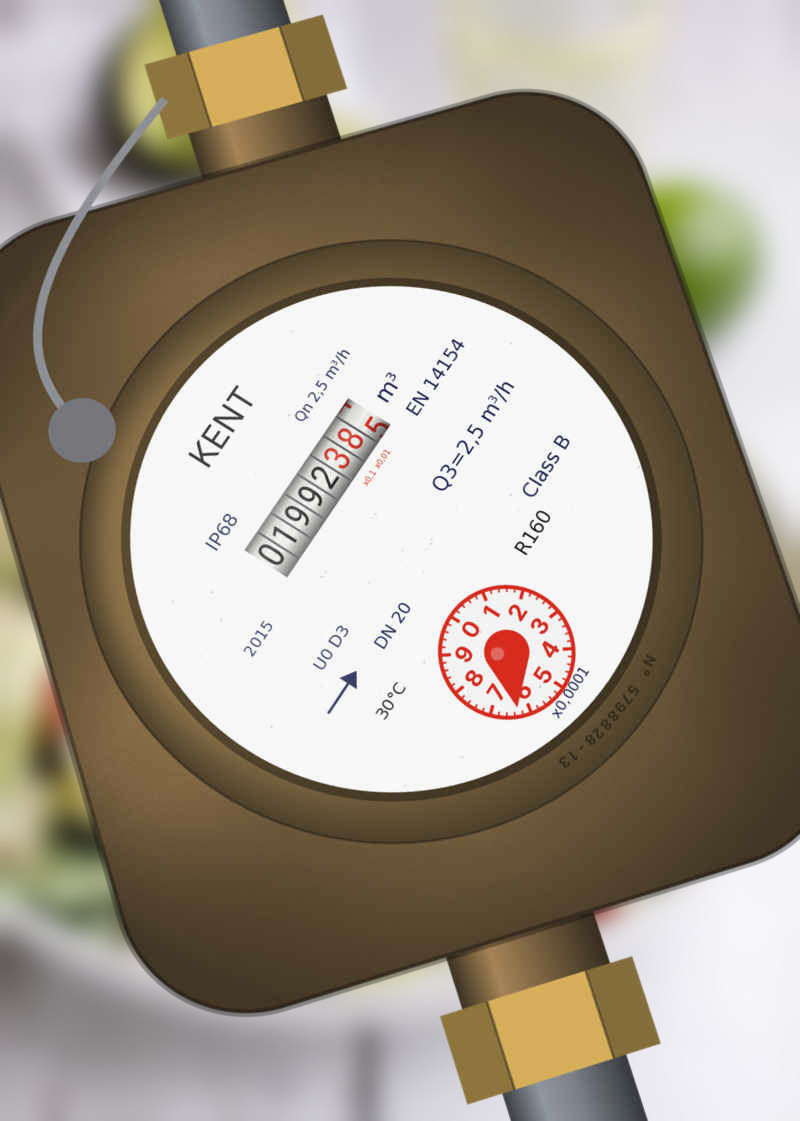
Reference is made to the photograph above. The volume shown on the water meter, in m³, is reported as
1992.3846 m³
